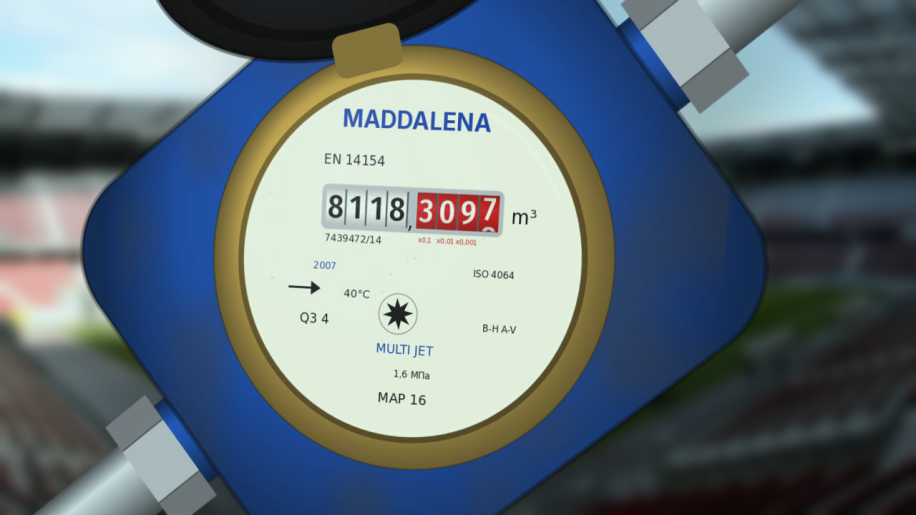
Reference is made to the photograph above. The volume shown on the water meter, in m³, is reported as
8118.3097 m³
